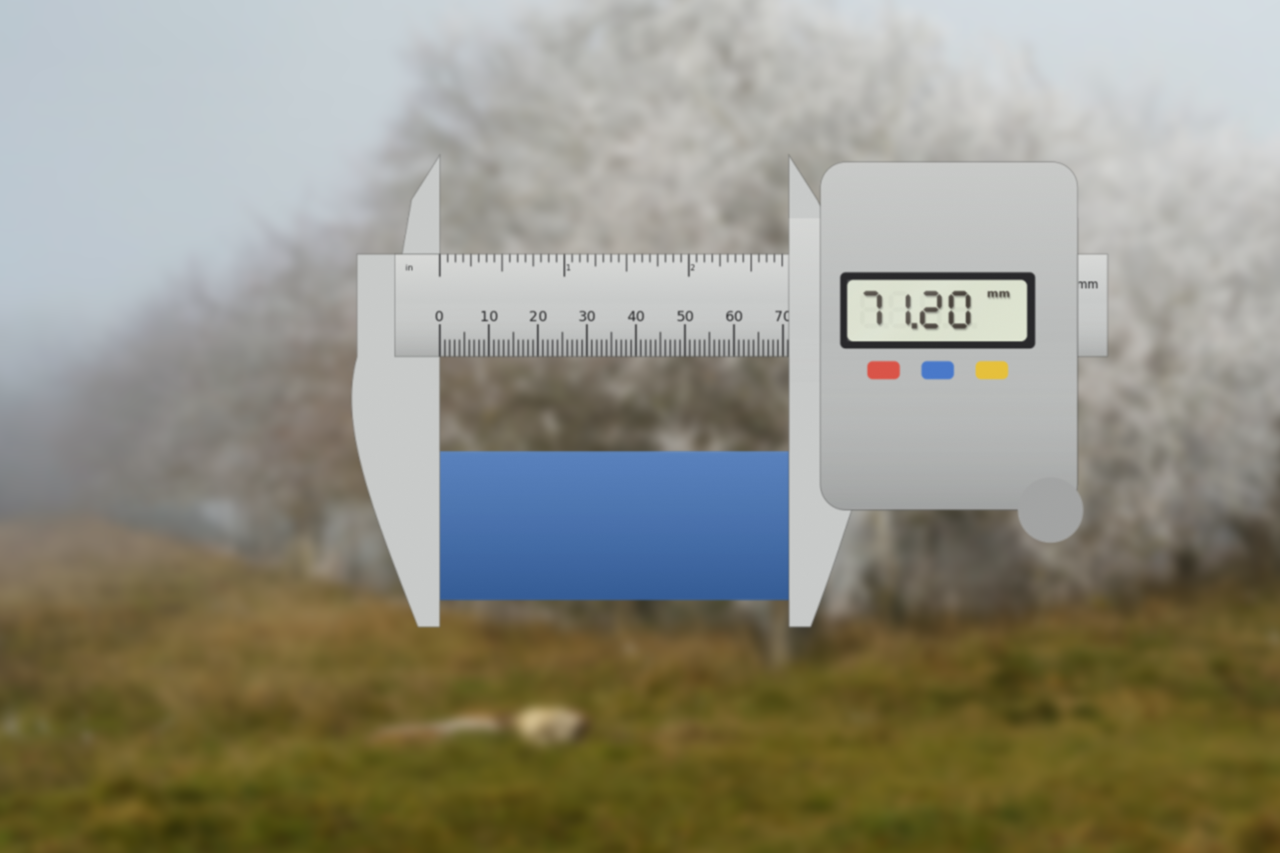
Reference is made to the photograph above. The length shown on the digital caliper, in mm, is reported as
71.20 mm
